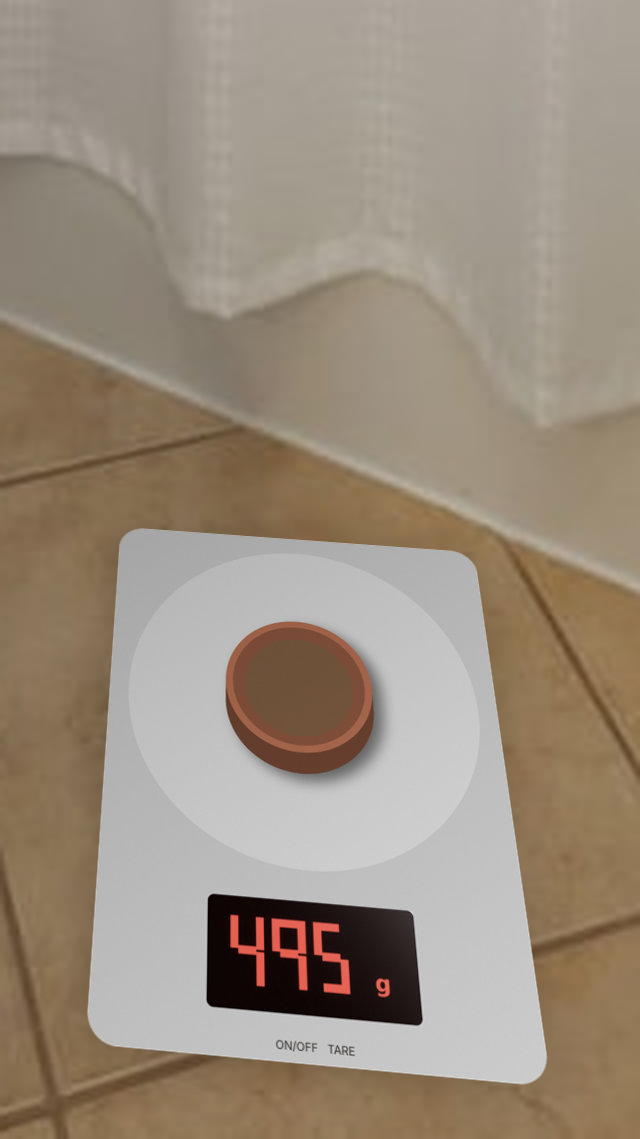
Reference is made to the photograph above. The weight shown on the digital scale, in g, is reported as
495 g
